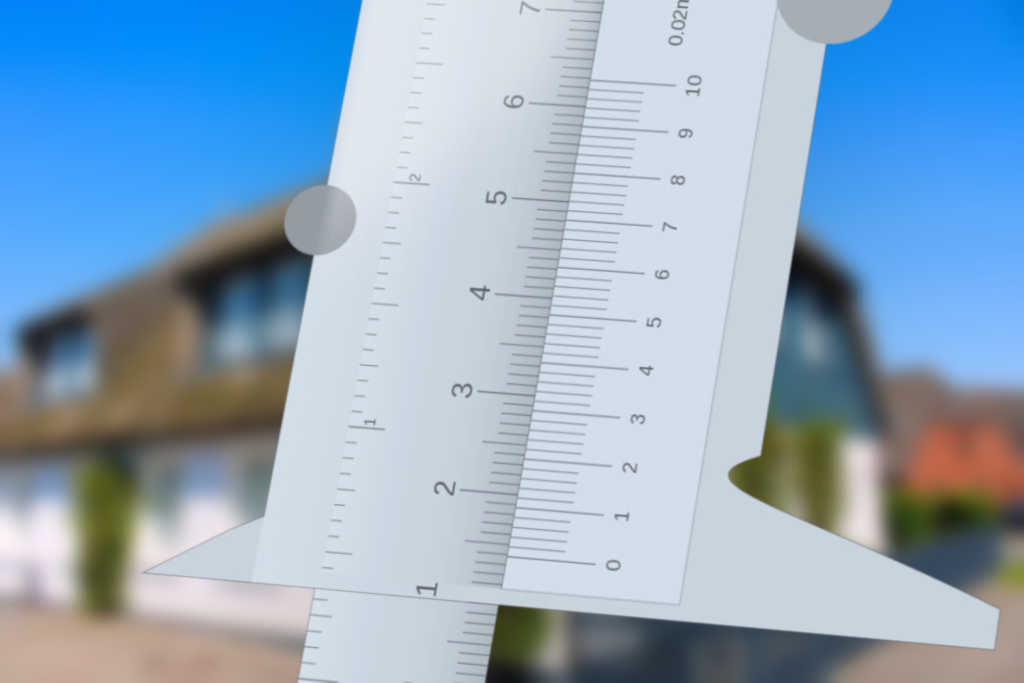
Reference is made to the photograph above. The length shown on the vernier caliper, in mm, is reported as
13.8 mm
